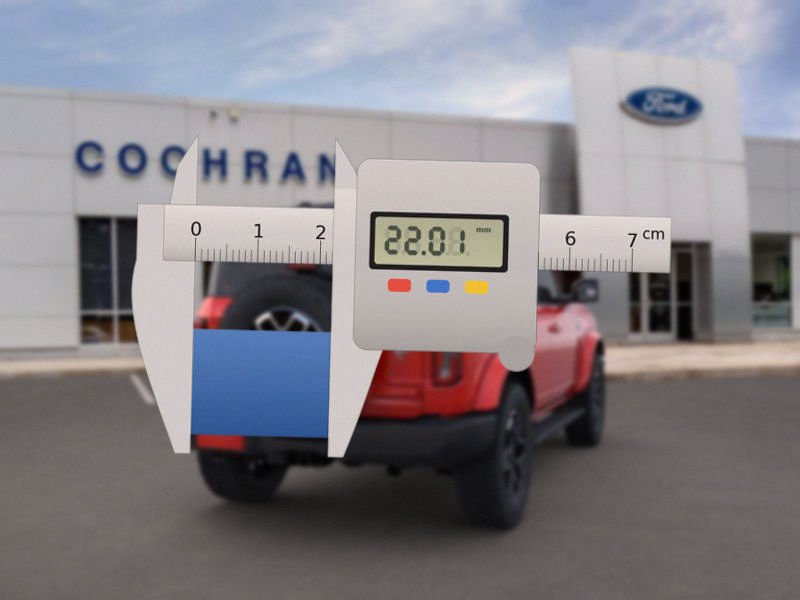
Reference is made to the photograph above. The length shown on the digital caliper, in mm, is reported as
22.01 mm
